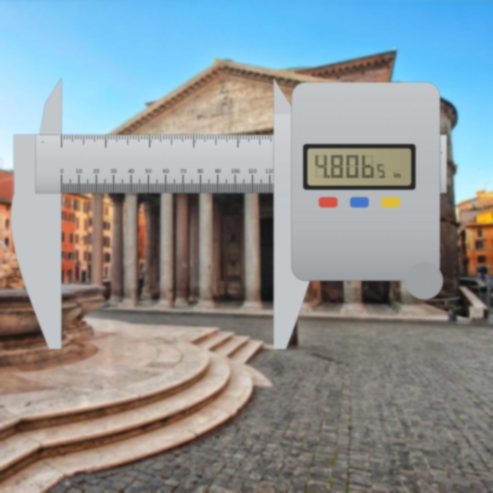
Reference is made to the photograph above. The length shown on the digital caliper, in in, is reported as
4.8065 in
